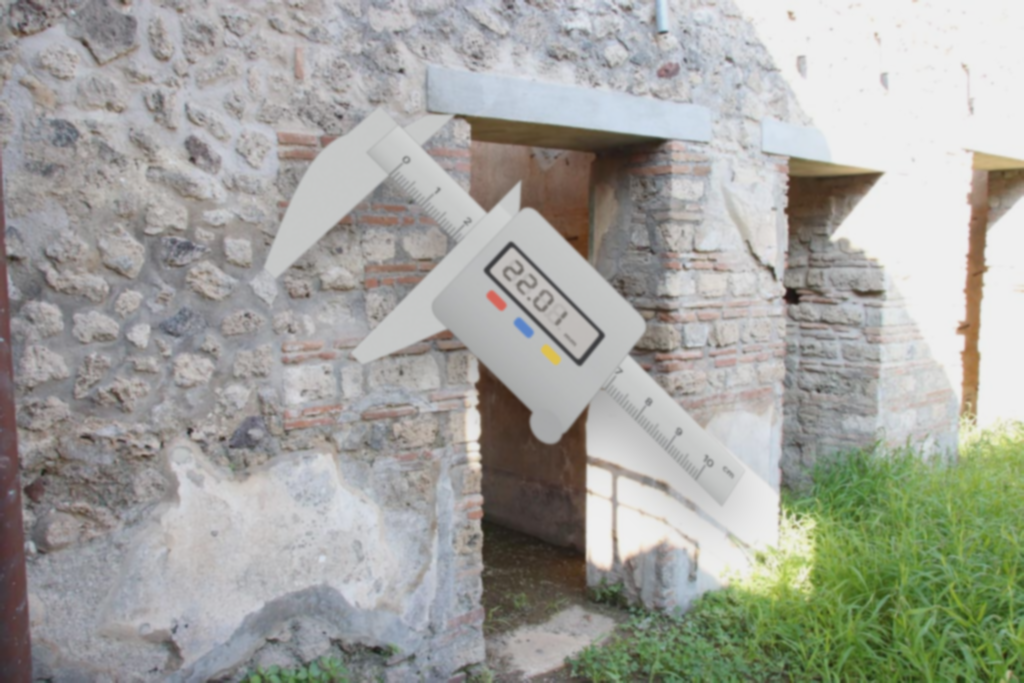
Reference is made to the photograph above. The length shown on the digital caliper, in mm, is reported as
22.01 mm
